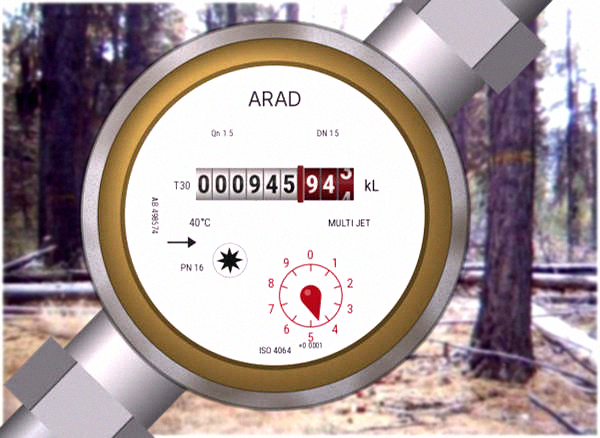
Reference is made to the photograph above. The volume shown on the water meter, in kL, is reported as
945.9434 kL
